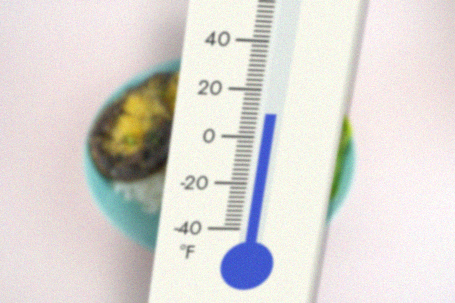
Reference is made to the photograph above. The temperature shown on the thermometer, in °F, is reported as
10 °F
